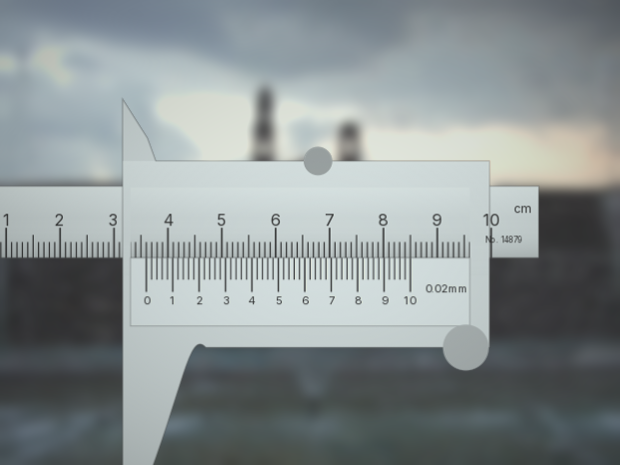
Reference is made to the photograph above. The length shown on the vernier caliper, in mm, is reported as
36.0 mm
